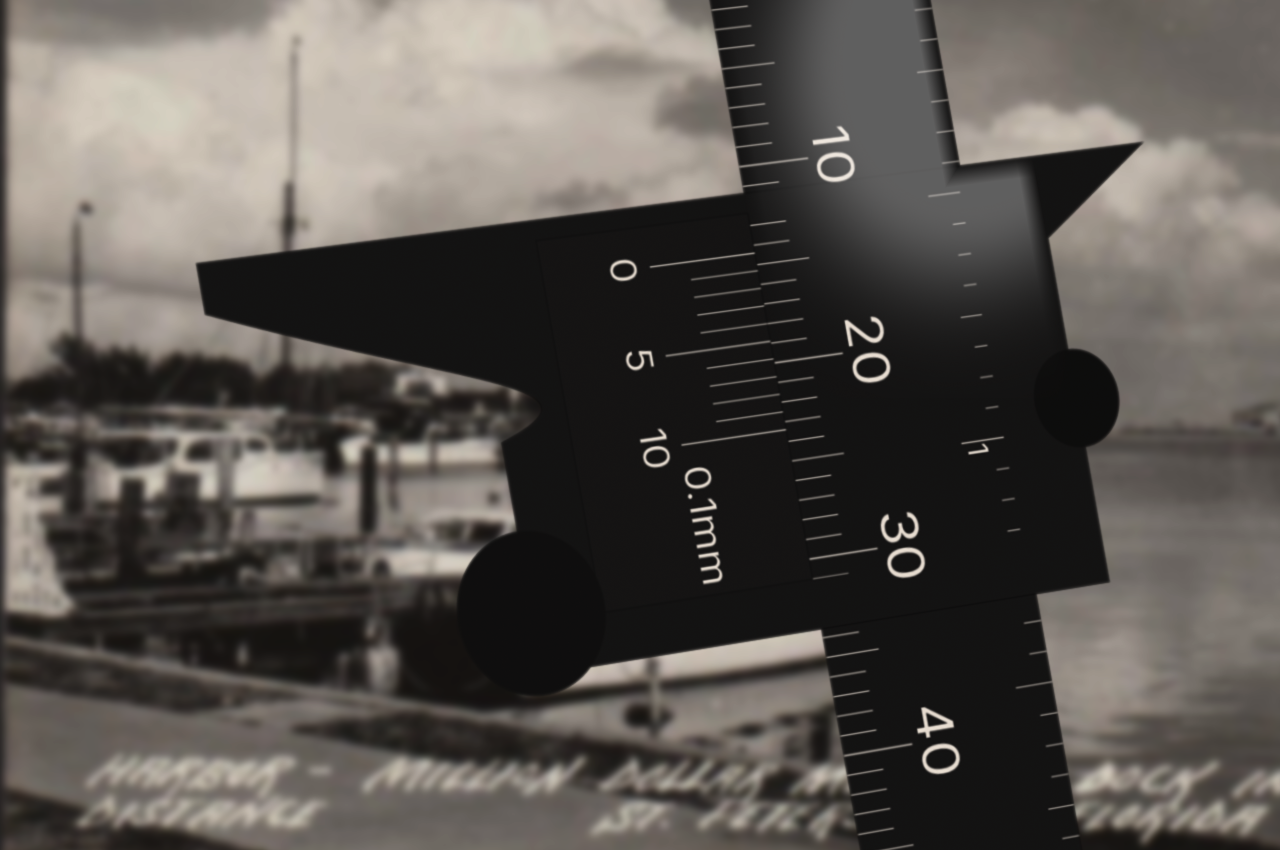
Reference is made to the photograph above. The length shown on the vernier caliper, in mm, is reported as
14.4 mm
